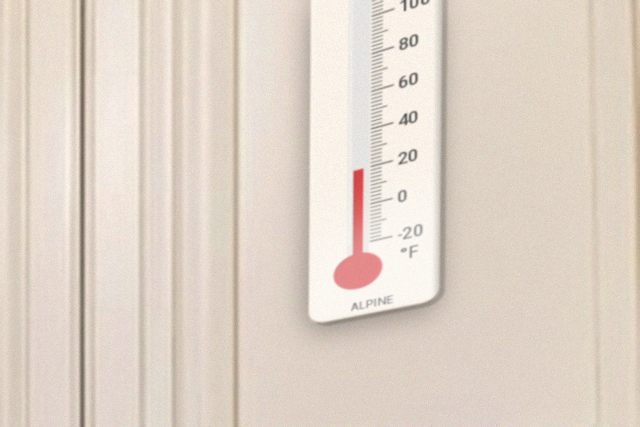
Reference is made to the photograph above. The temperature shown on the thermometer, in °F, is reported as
20 °F
